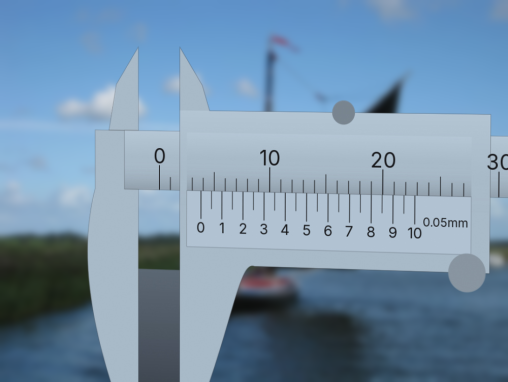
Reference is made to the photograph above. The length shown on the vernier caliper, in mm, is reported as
3.8 mm
